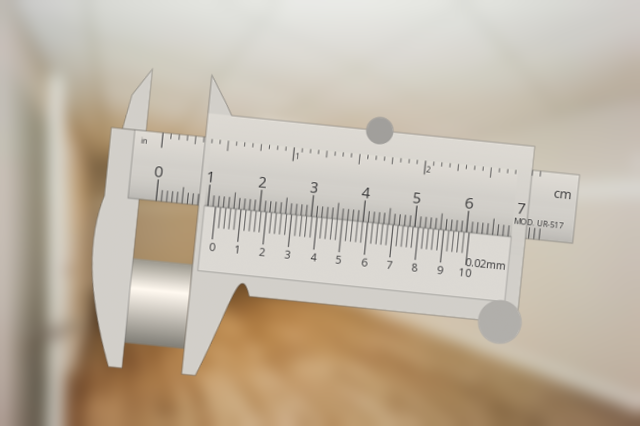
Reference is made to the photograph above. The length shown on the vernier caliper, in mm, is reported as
11.5 mm
